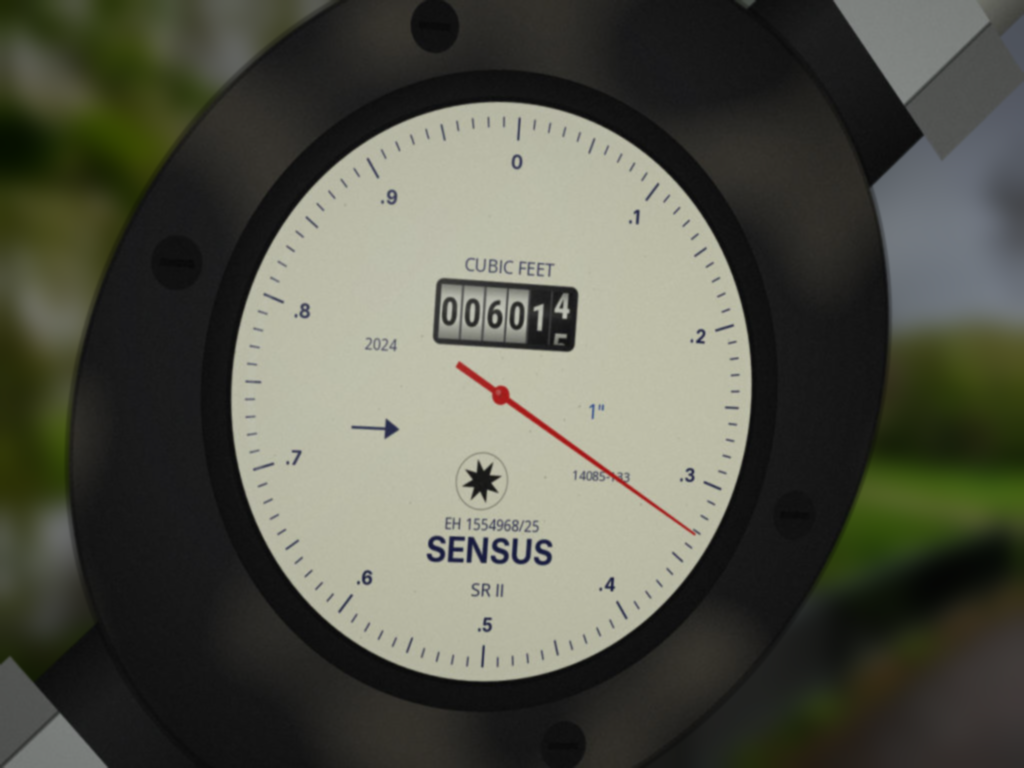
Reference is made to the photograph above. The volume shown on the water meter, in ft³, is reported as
6014.33 ft³
